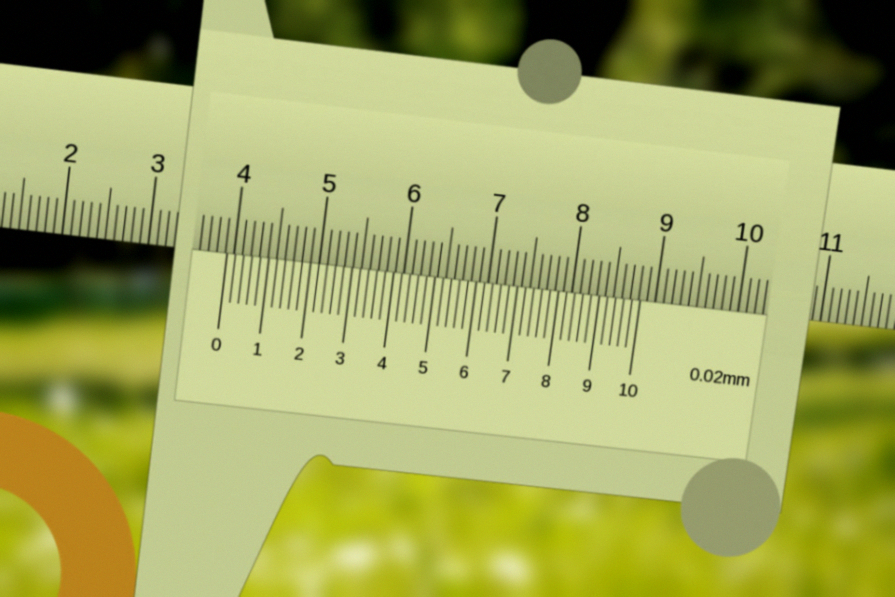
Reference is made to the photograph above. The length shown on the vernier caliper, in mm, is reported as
39.2 mm
